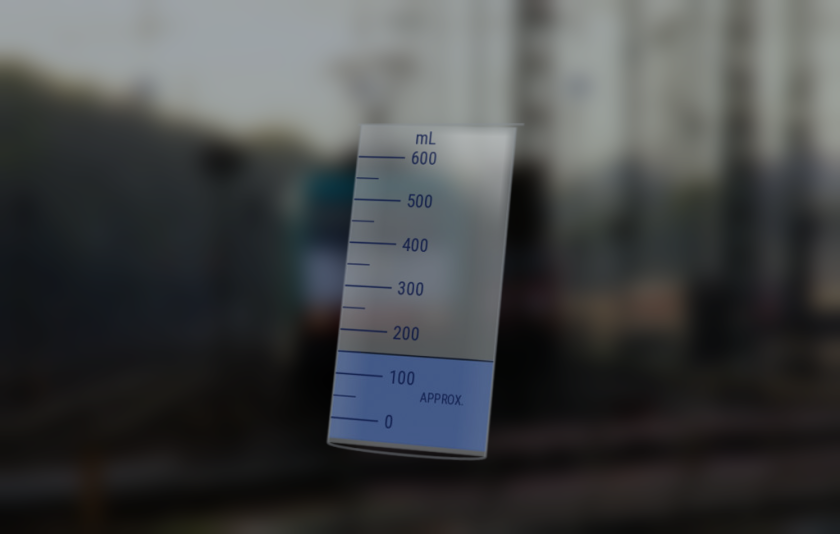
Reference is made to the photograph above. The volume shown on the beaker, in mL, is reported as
150 mL
